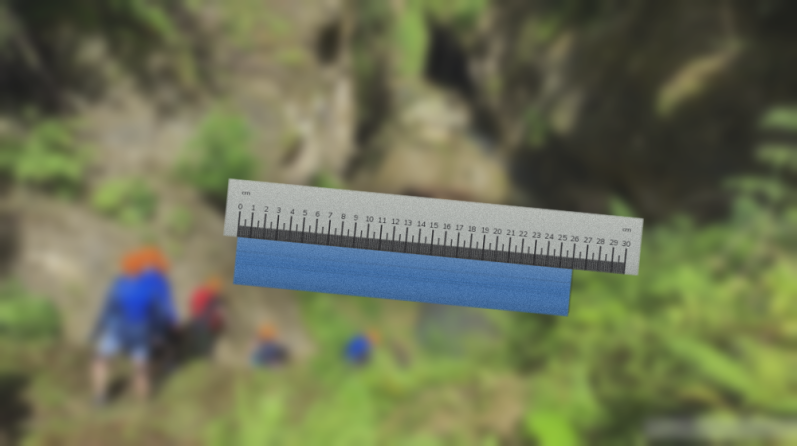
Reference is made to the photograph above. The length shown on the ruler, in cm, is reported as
26 cm
